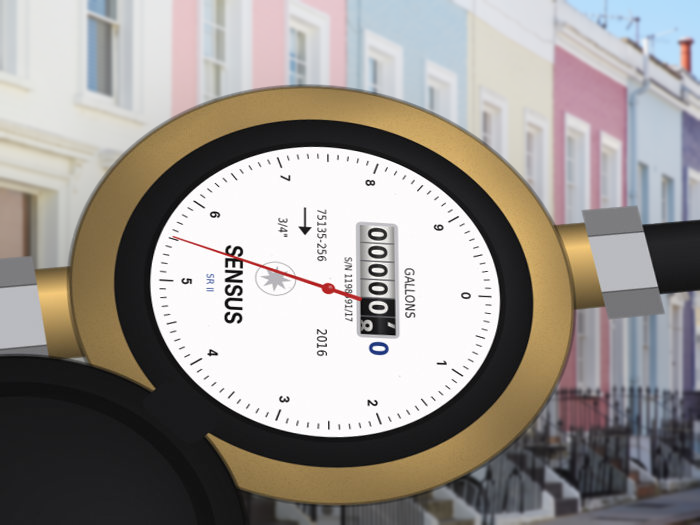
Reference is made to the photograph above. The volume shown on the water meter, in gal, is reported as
75.5 gal
